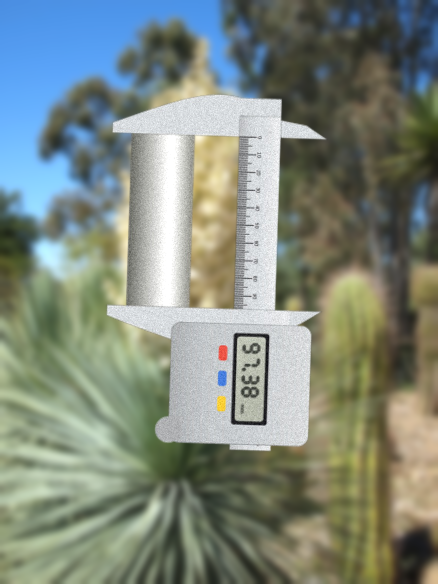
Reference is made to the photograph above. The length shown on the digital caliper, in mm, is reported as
97.38 mm
